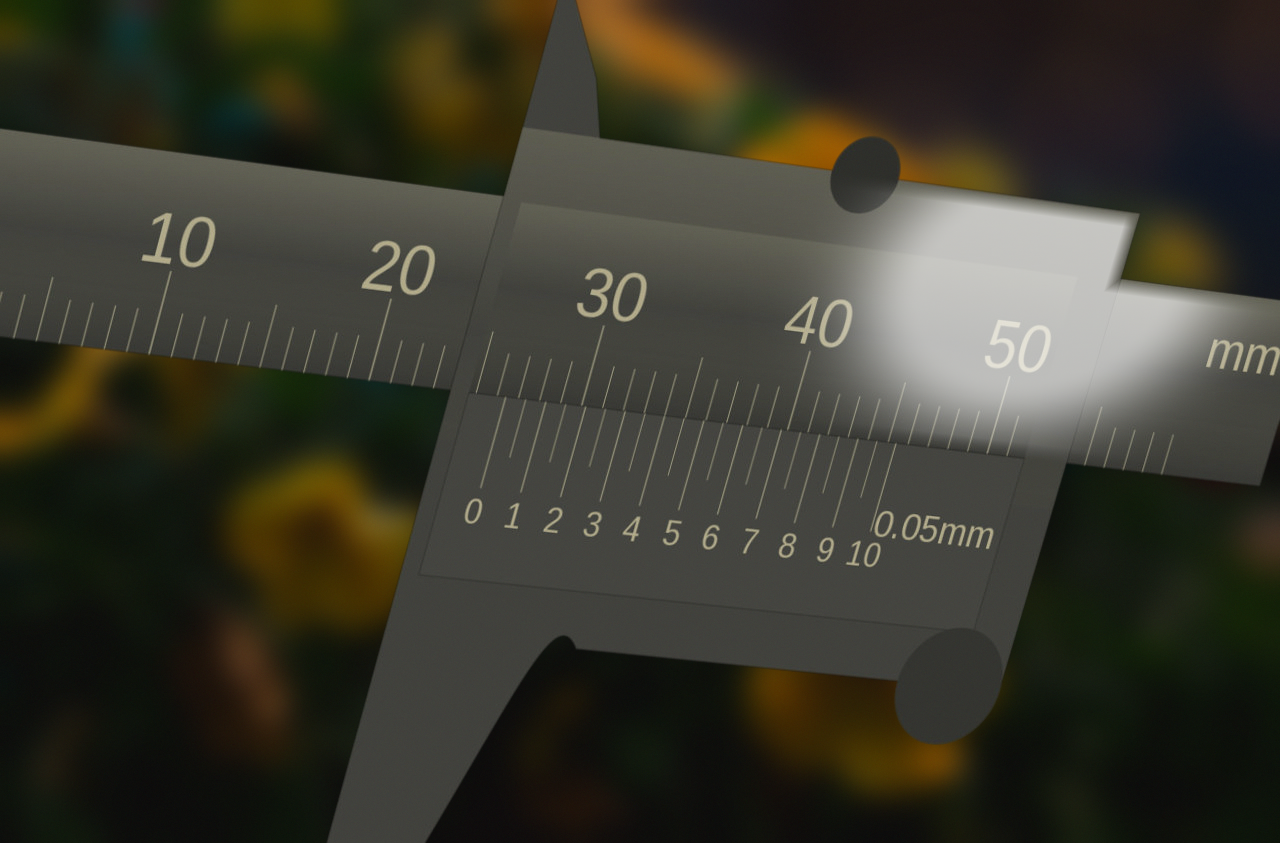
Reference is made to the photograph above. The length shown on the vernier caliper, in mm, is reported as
26.4 mm
